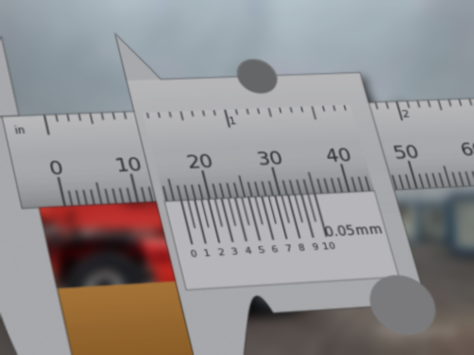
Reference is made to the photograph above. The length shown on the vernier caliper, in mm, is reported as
16.0 mm
